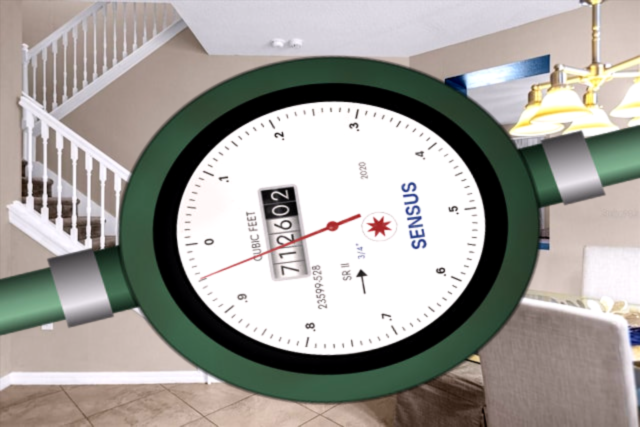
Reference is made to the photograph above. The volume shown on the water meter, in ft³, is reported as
712601.95 ft³
